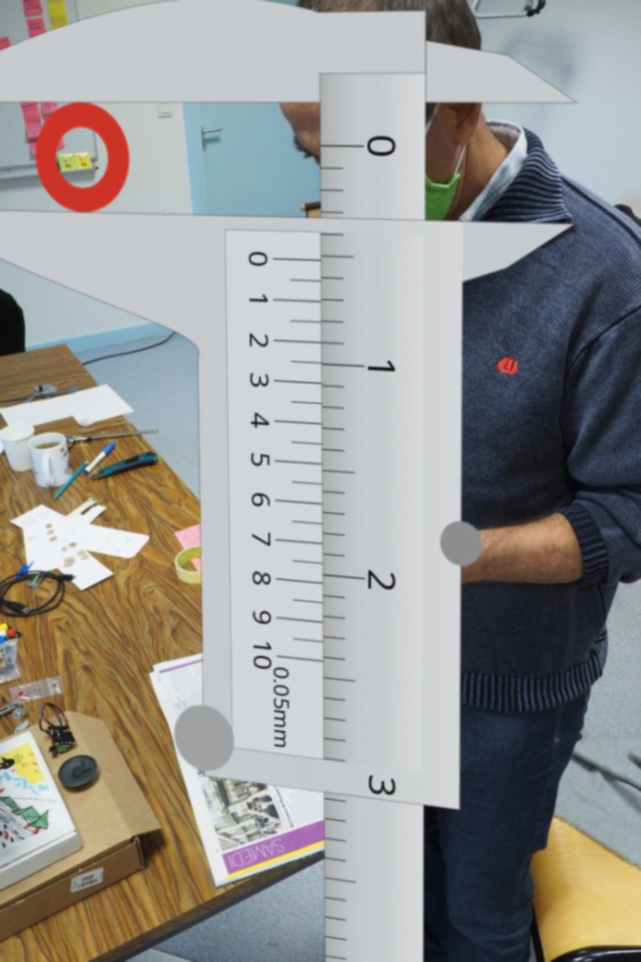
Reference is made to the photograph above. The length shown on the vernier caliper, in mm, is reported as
5.2 mm
